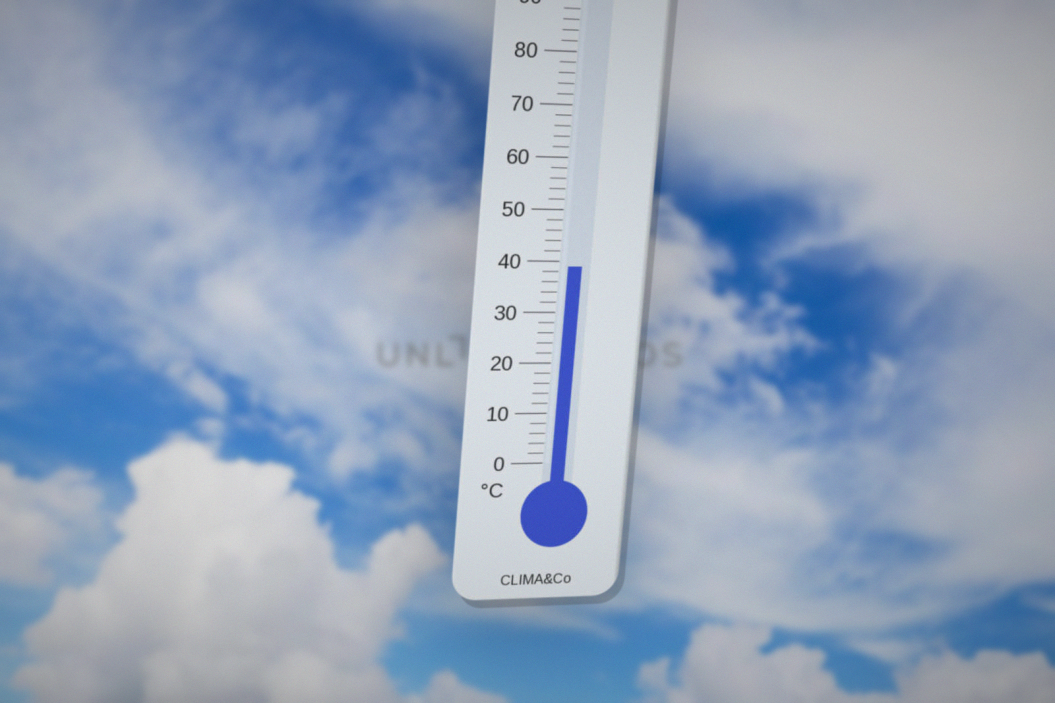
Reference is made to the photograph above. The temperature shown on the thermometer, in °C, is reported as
39 °C
